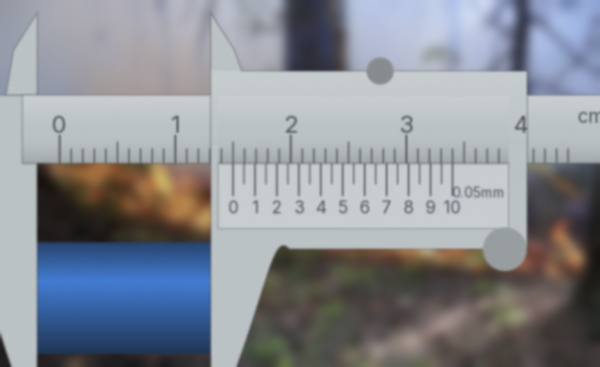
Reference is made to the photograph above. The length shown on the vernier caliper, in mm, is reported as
15.0 mm
